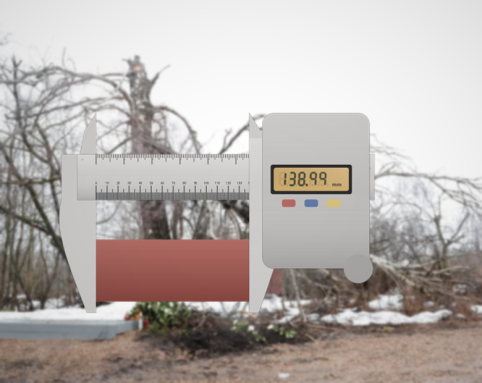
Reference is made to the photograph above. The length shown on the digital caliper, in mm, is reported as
138.99 mm
